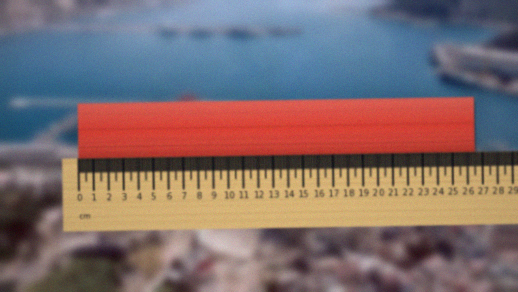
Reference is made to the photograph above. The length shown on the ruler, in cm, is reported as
26.5 cm
